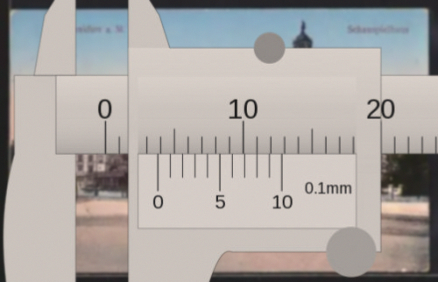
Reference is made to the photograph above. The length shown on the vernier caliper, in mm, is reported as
3.8 mm
